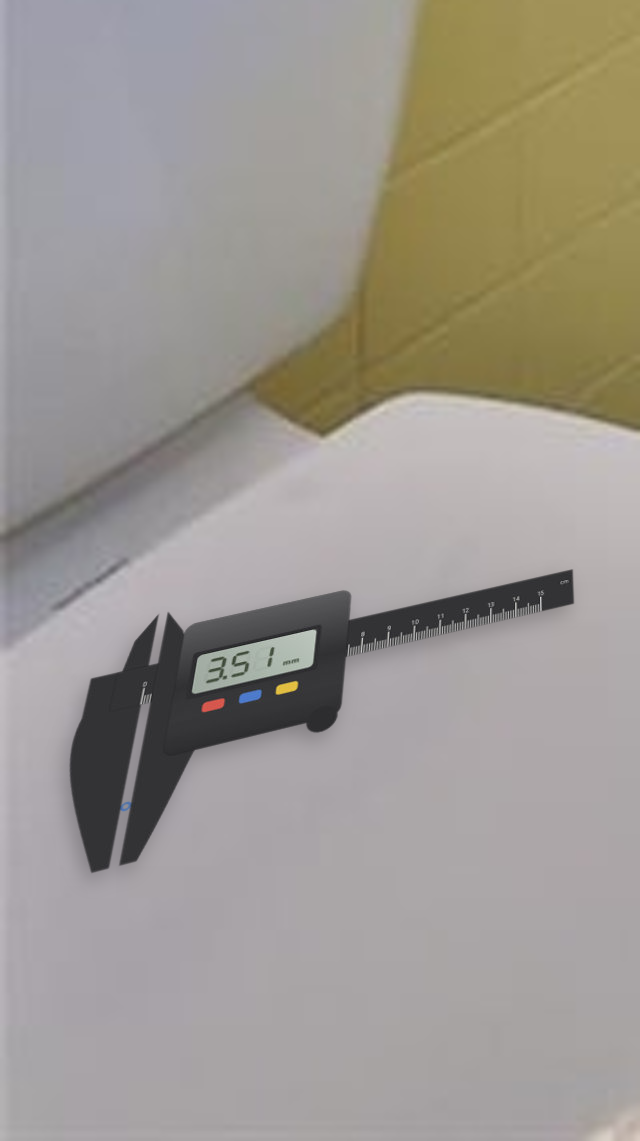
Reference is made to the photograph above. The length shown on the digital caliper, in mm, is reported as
3.51 mm
